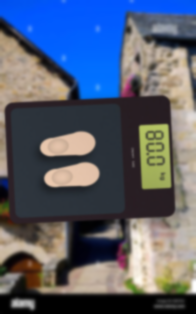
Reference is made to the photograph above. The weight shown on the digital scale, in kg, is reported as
80.0 kg
